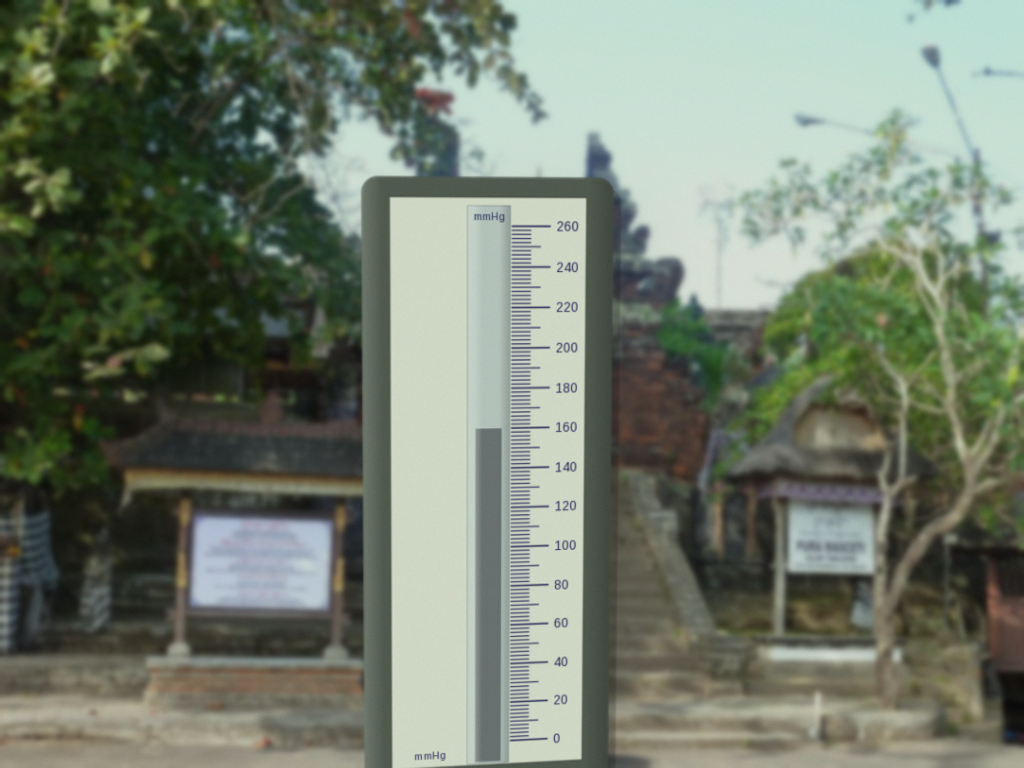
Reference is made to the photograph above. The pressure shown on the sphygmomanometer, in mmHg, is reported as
160 mmHg
